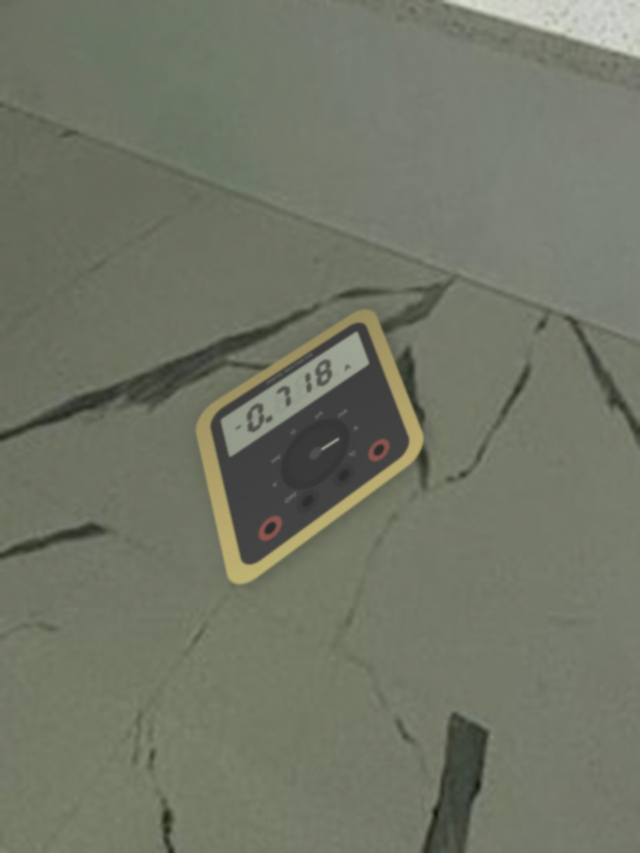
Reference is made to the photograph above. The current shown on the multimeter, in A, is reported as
-0.718 A
